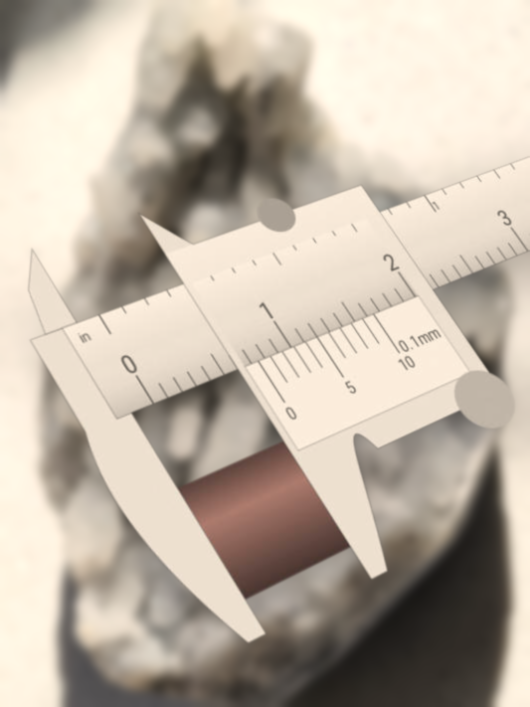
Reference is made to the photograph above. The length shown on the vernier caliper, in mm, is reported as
7.5 mm
